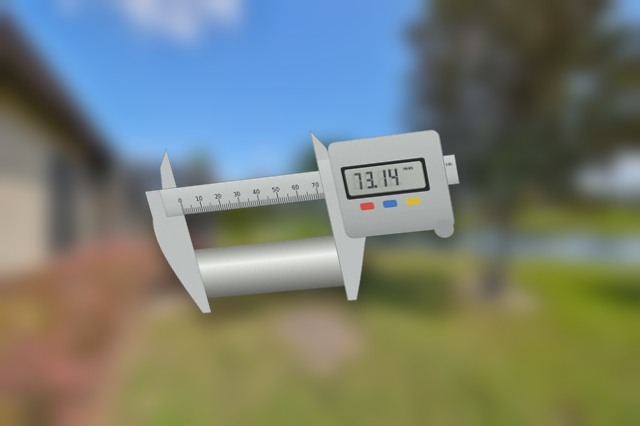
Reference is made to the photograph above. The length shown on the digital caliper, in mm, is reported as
73.14 mm
